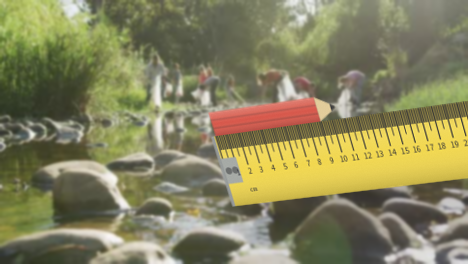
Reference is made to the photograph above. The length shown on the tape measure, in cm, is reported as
10.5 cm
